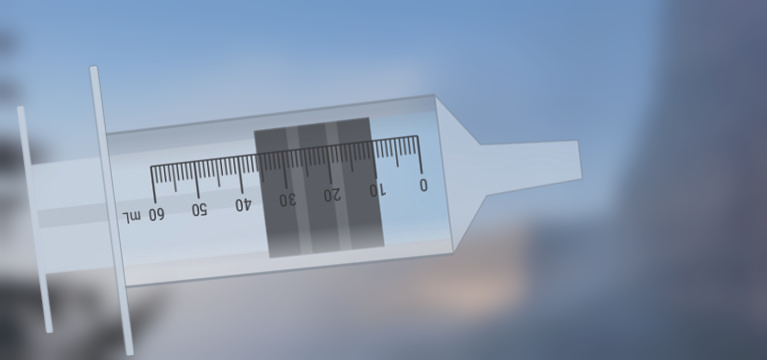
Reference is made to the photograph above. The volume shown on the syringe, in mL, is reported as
10 mL
